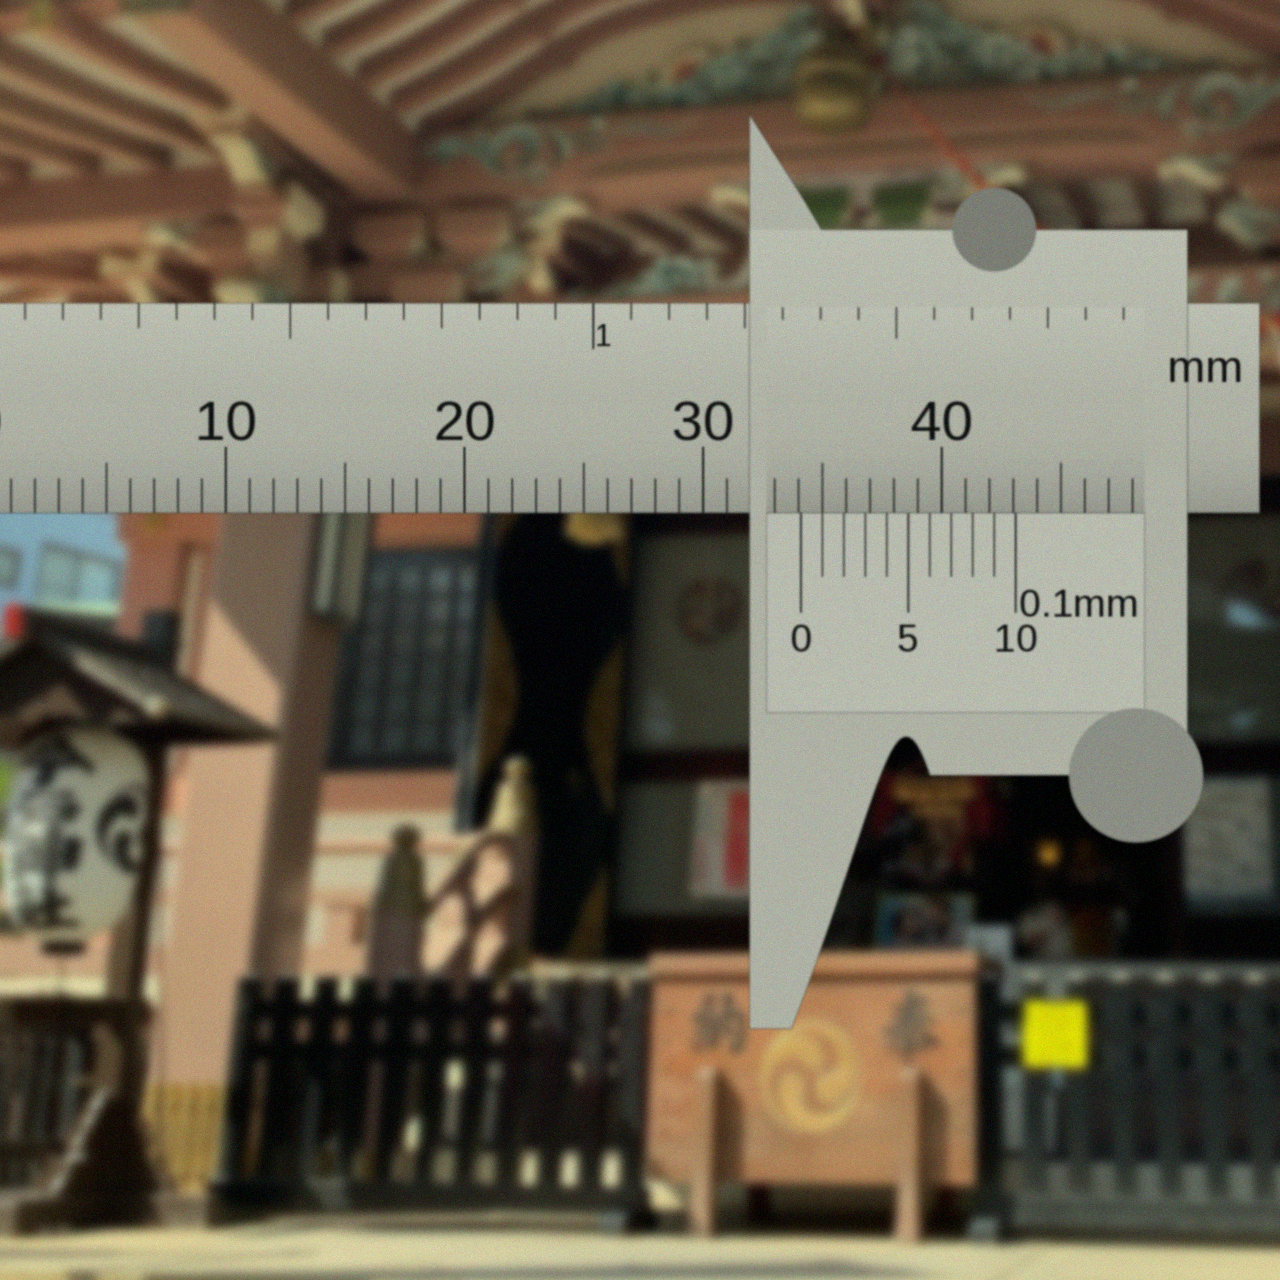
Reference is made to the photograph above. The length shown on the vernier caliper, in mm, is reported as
34.1 mm
